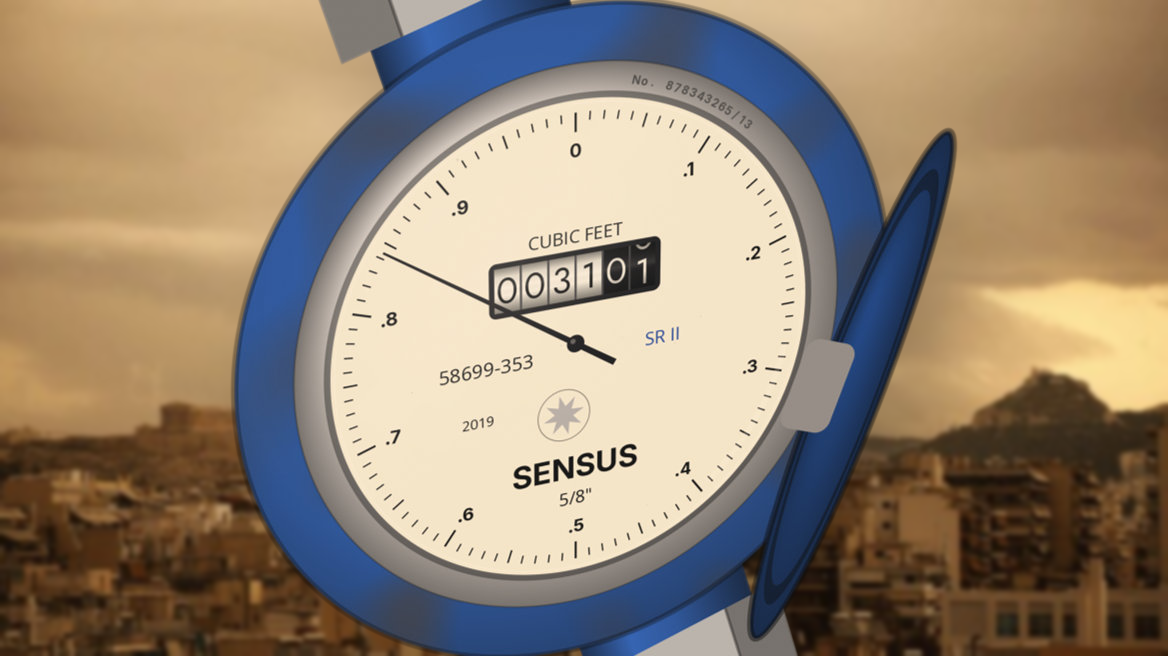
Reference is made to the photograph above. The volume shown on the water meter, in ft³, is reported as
3100.84 ft³
